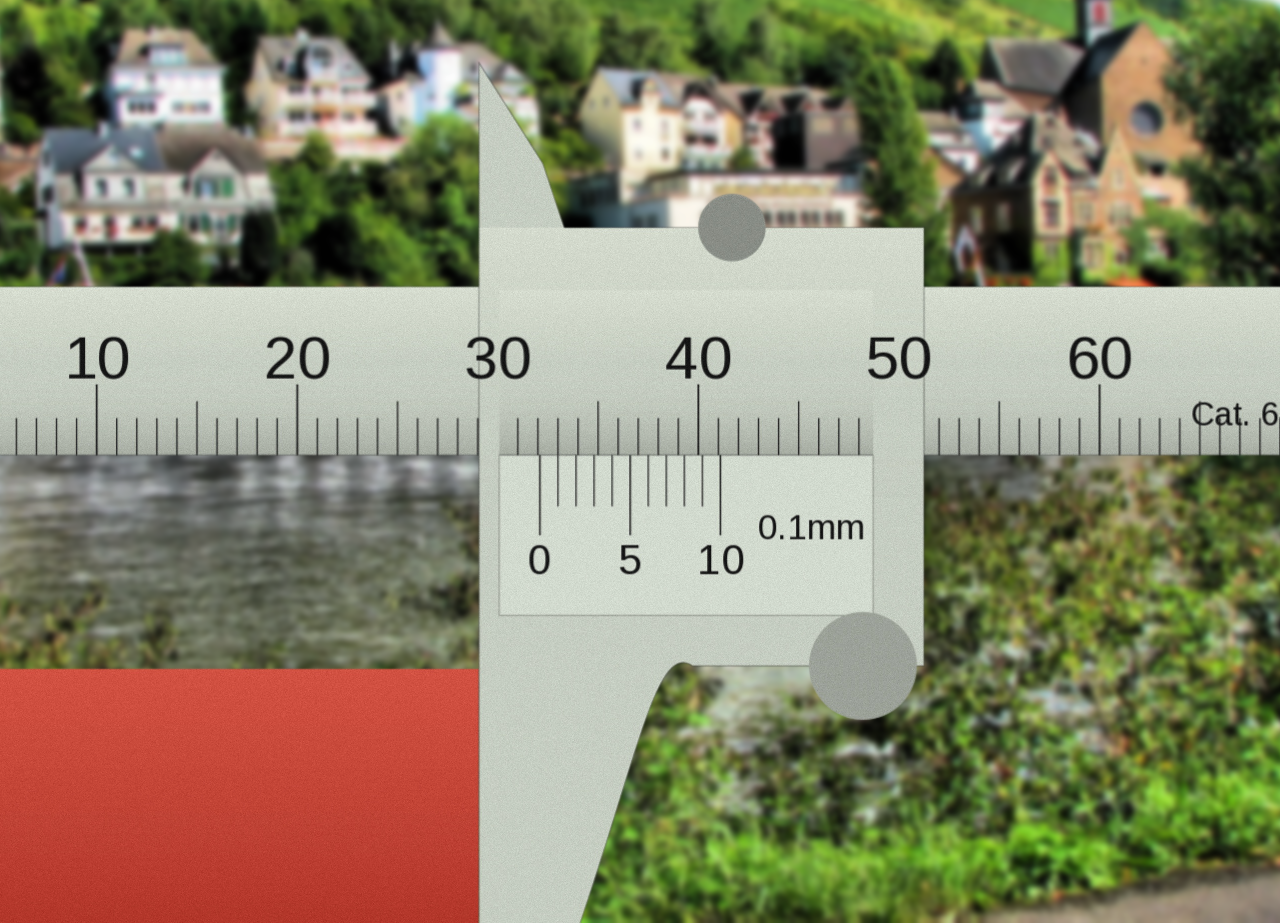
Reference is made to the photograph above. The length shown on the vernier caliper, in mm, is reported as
32.1 mm
